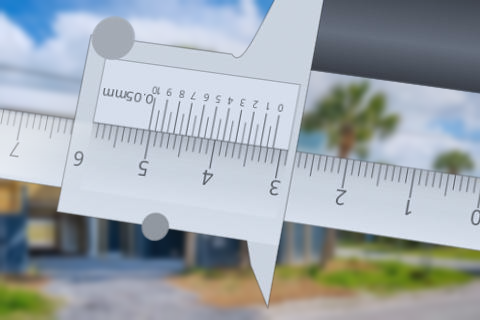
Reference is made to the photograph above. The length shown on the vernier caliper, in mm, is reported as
31.2 mm
